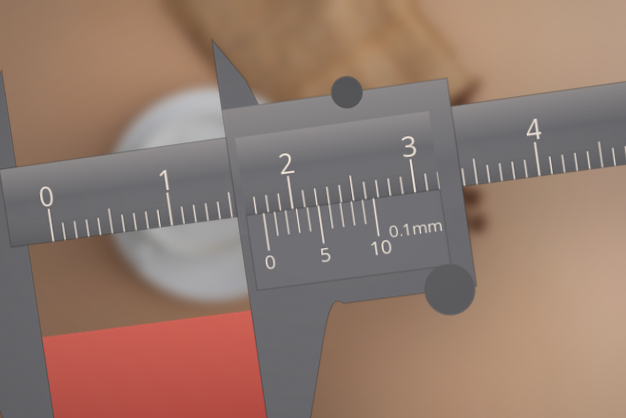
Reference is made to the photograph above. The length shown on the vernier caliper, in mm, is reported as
17.6 mm
